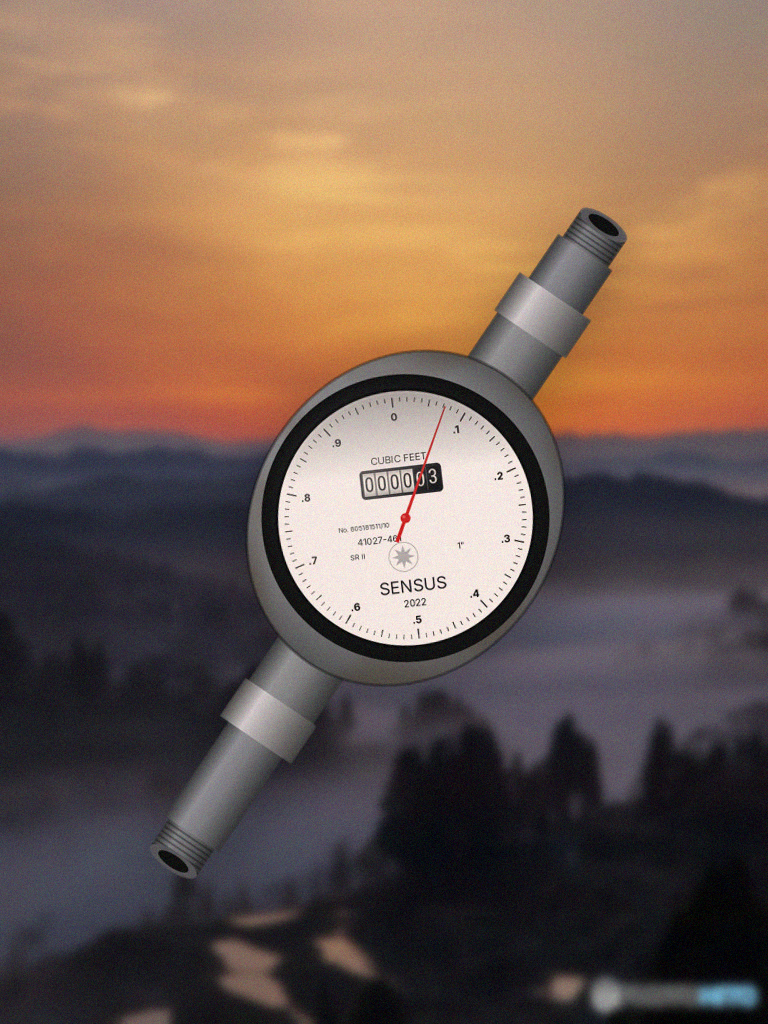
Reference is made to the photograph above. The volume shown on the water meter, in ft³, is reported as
3.07 ft³
